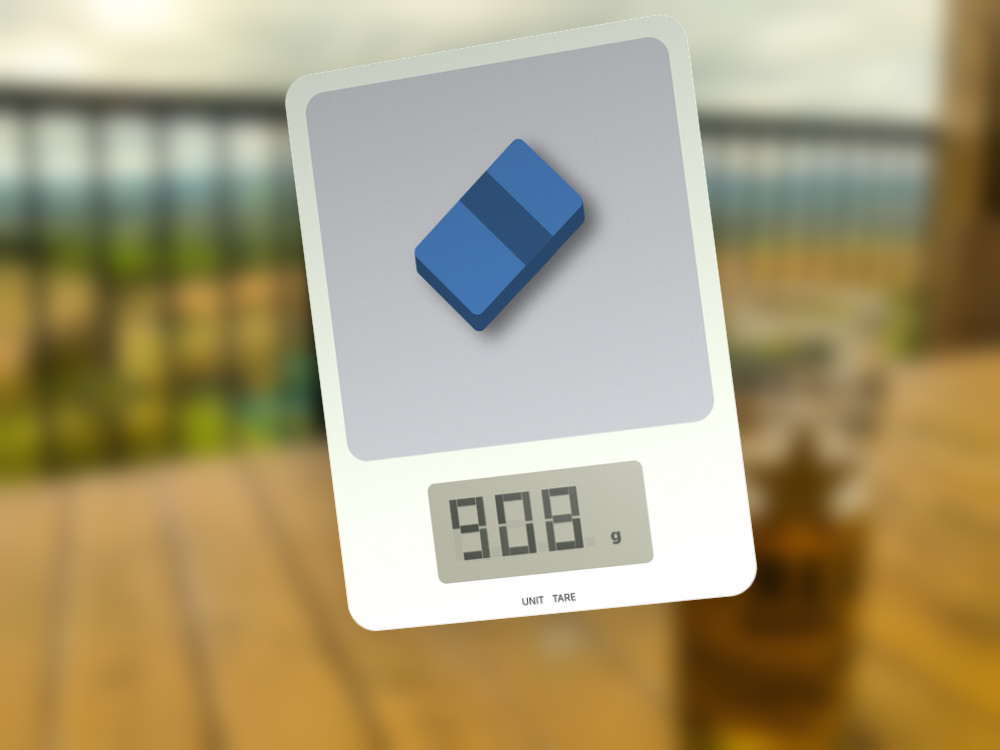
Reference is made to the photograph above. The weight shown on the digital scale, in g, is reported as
908 g
